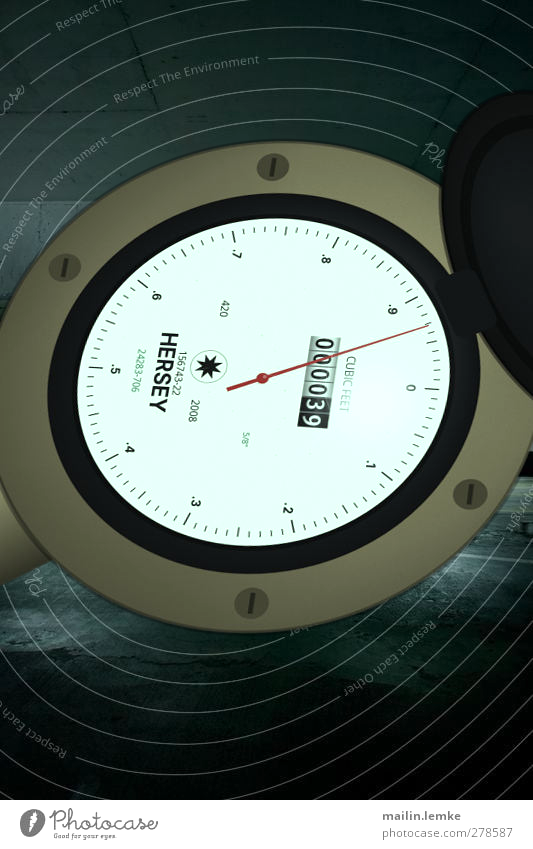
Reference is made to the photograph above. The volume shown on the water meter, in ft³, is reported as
38.93 ft³
